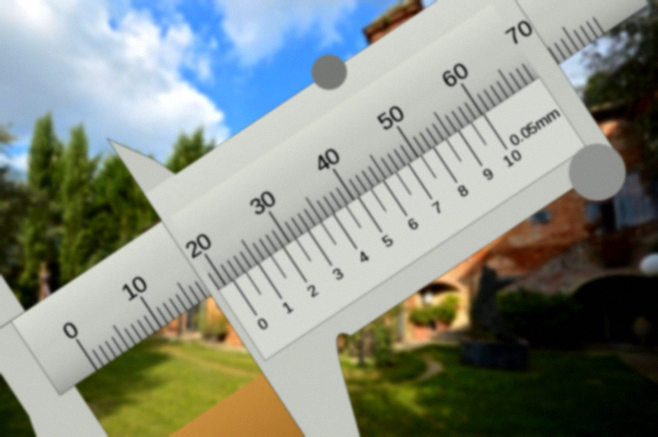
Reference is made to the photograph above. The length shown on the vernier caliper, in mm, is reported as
21.2 mm
